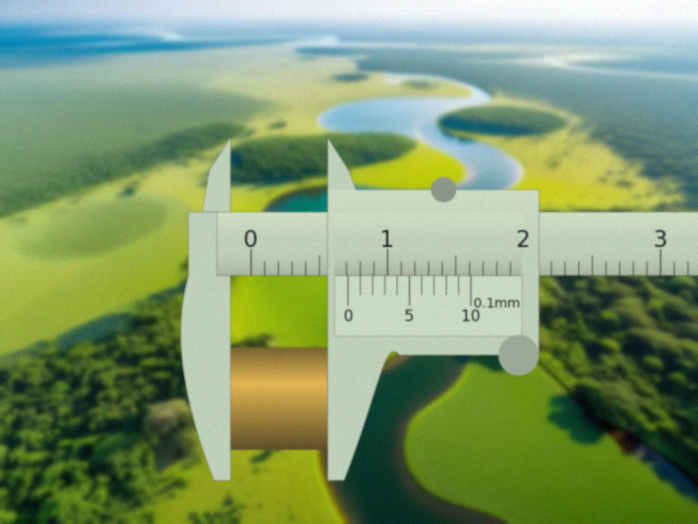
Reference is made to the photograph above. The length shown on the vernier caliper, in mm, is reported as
7.1 mm
